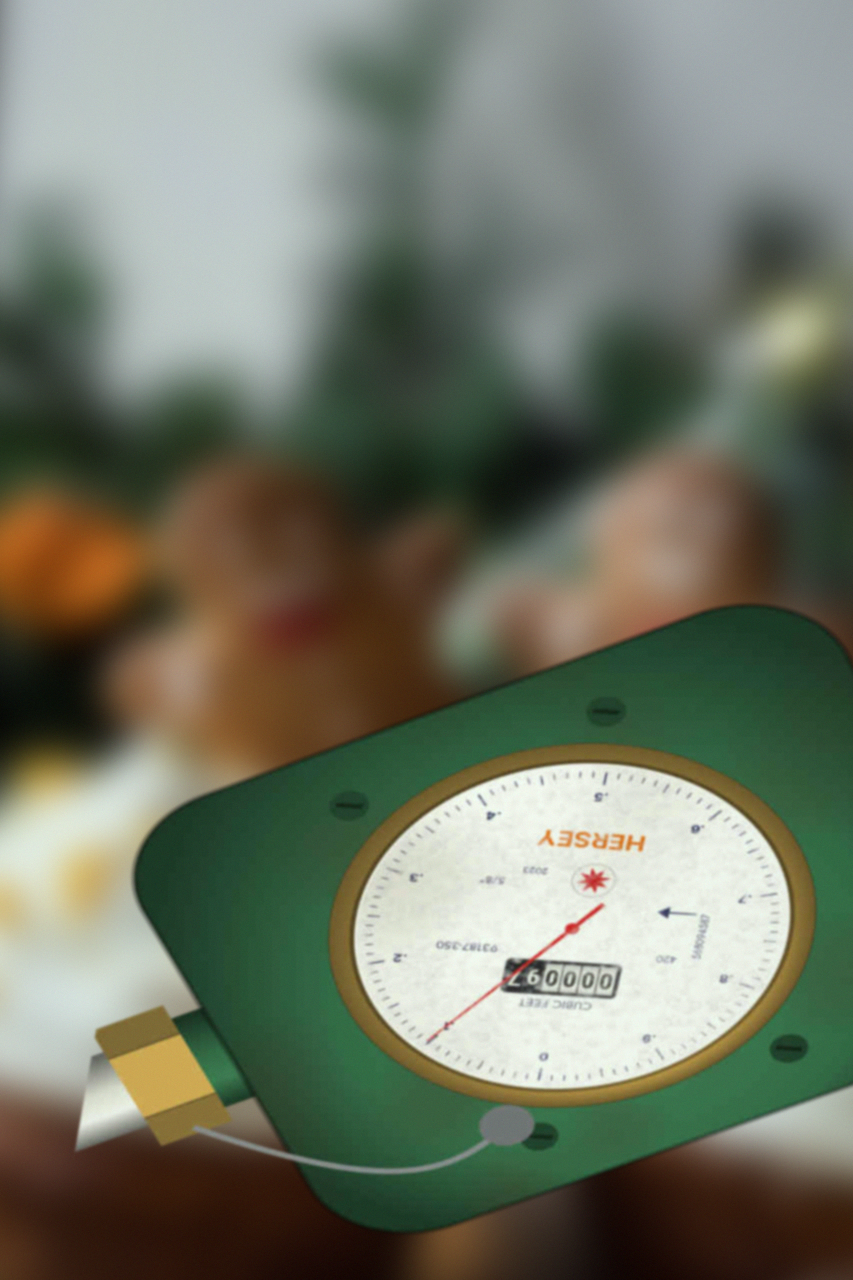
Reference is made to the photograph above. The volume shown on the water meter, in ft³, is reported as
97.10 ft³
